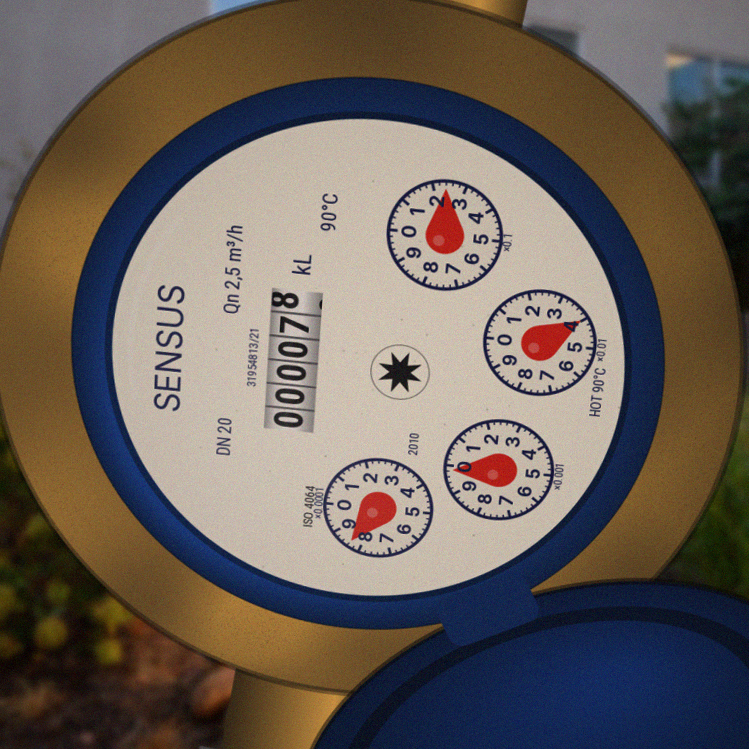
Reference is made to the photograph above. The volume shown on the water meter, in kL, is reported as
78.2398 kL
